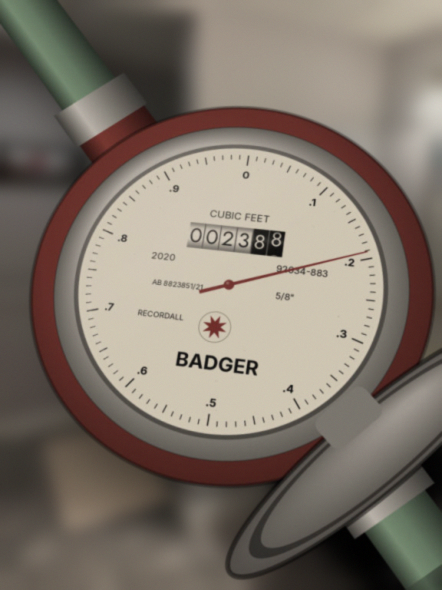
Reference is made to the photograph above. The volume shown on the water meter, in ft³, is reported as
2388.19 ft³
